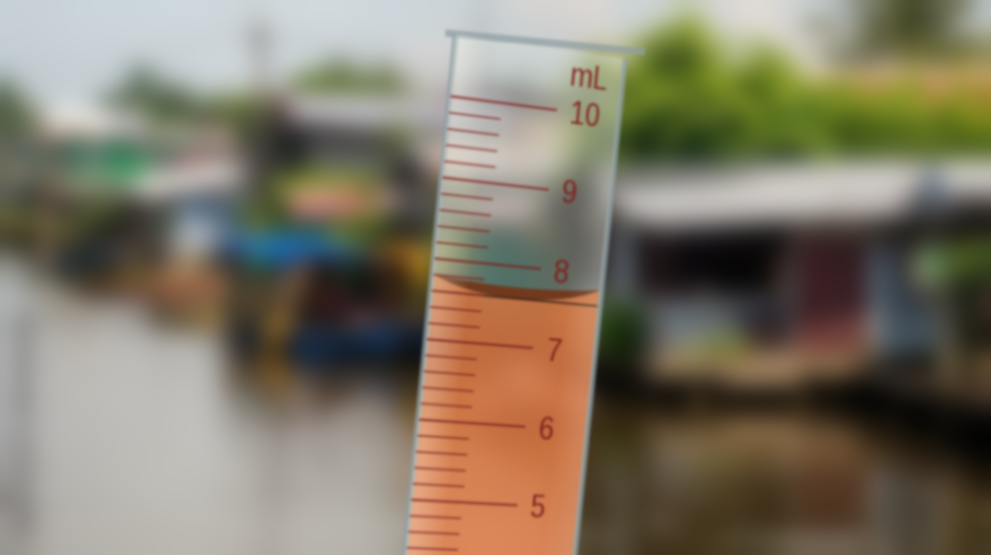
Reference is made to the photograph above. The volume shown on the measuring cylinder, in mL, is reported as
7.6 mL
